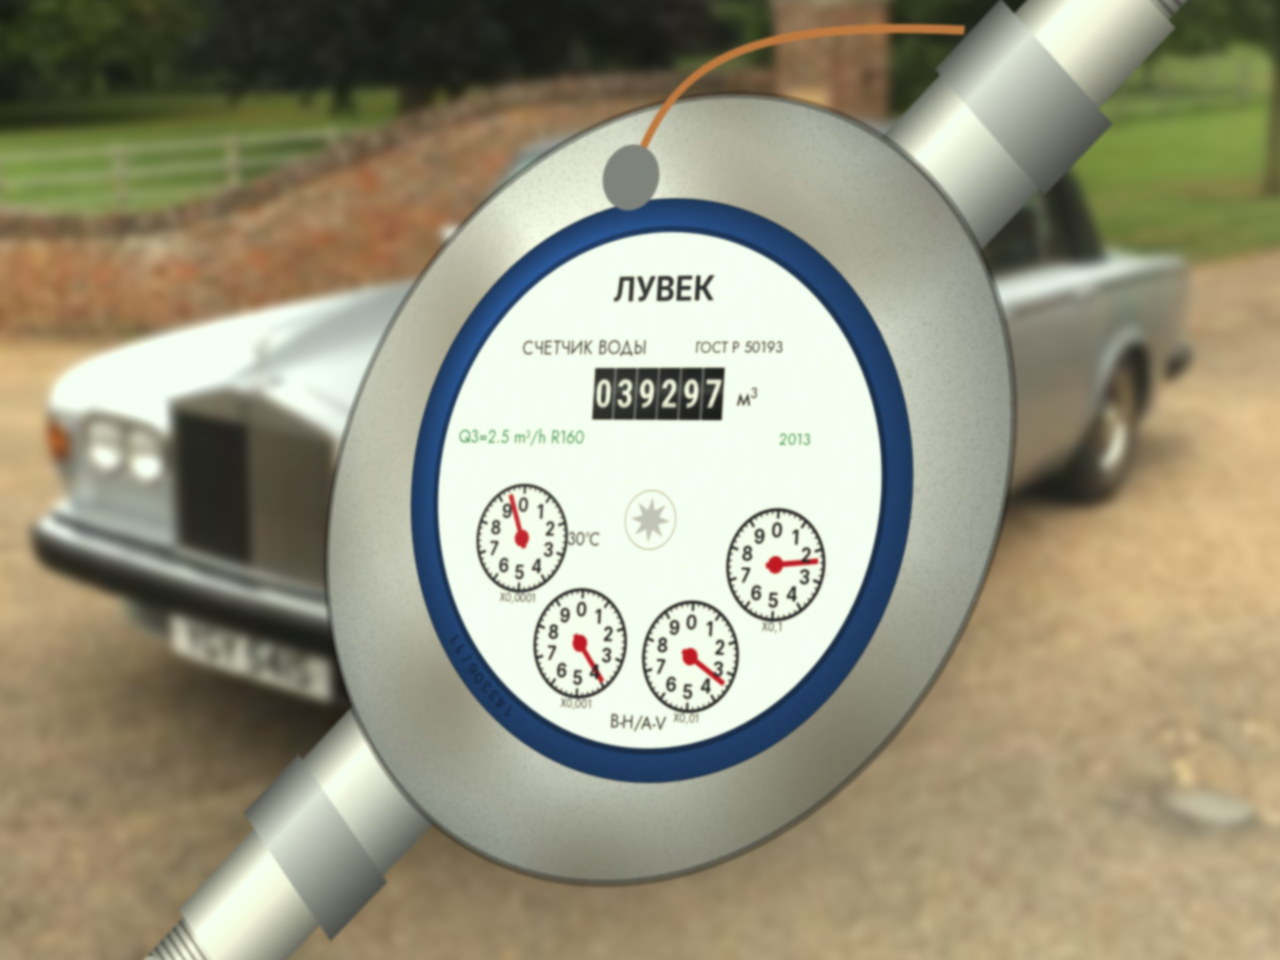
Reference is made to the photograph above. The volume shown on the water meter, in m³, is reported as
39297.2339 m³
